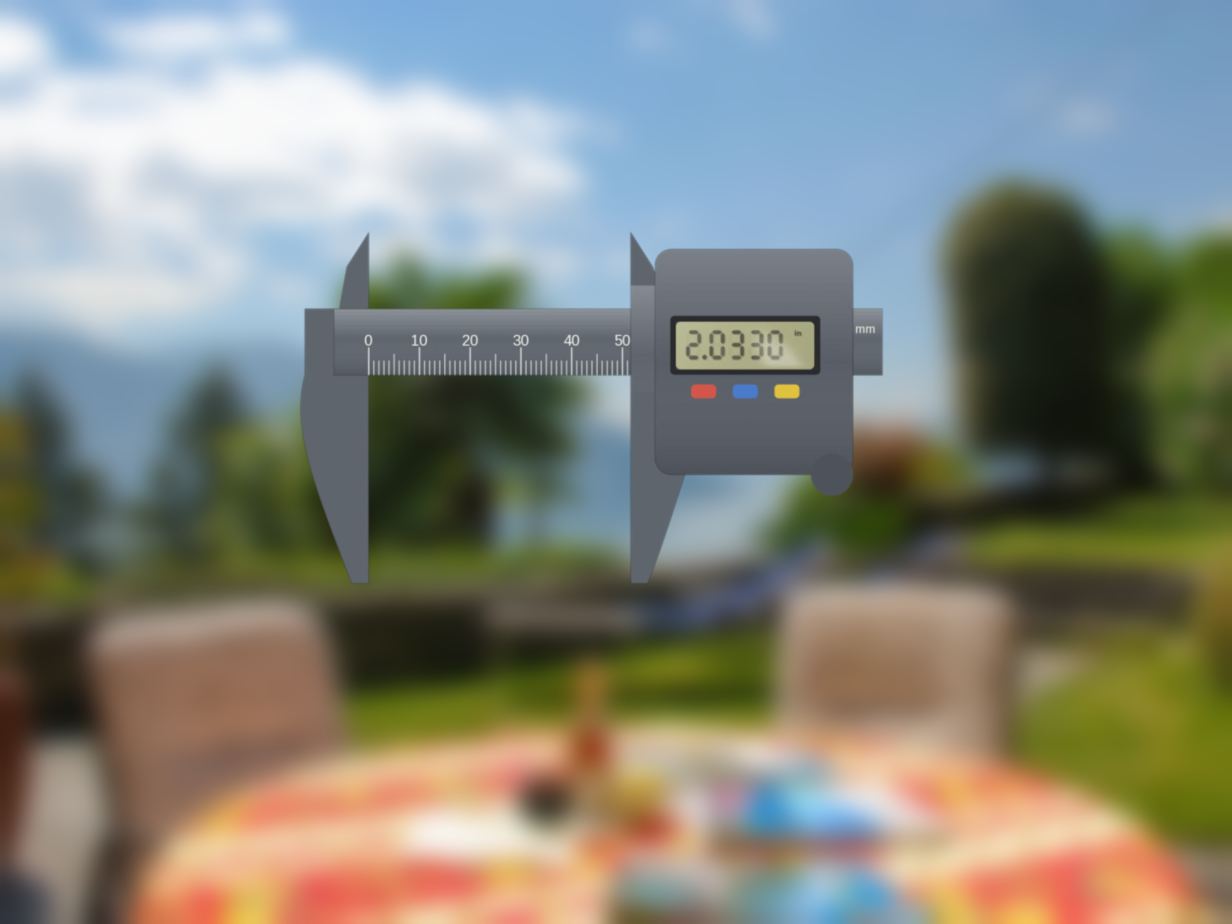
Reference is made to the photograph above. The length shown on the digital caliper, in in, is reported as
2.0330 in
